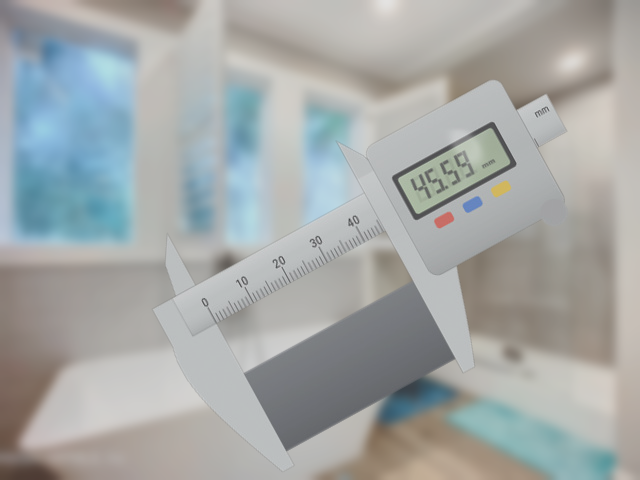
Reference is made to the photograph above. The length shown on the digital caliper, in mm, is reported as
45.59 mm
